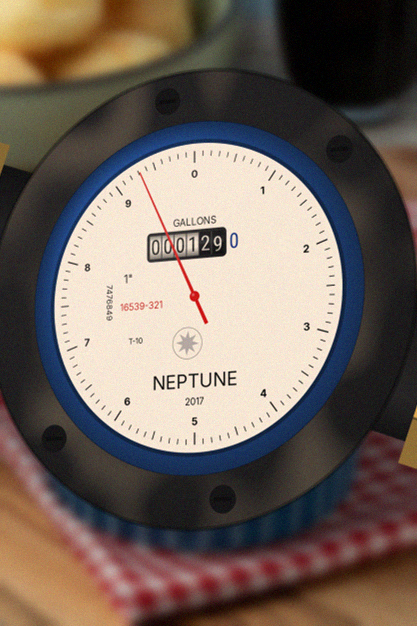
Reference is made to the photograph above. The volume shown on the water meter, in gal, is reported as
1289.3 gal
